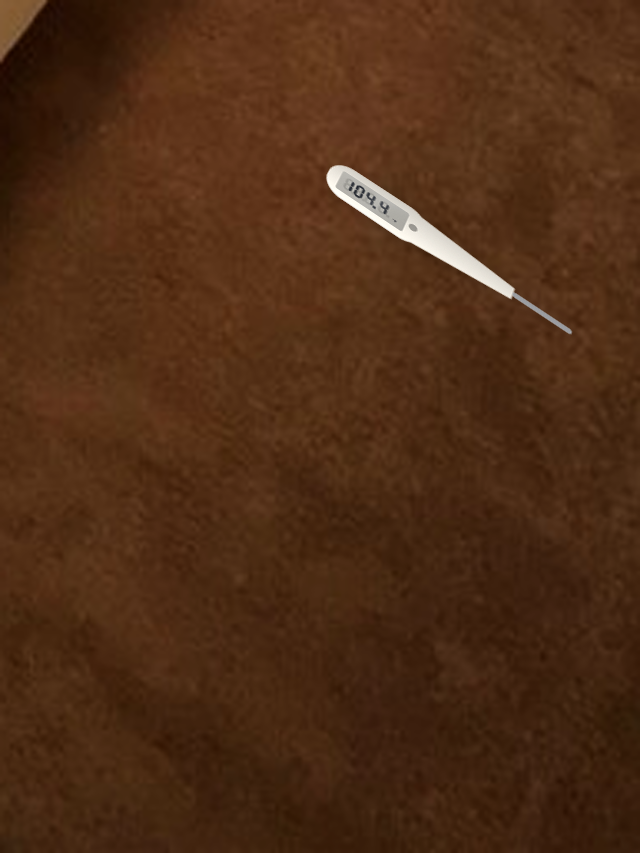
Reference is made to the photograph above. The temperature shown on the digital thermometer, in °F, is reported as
104.4 °F
